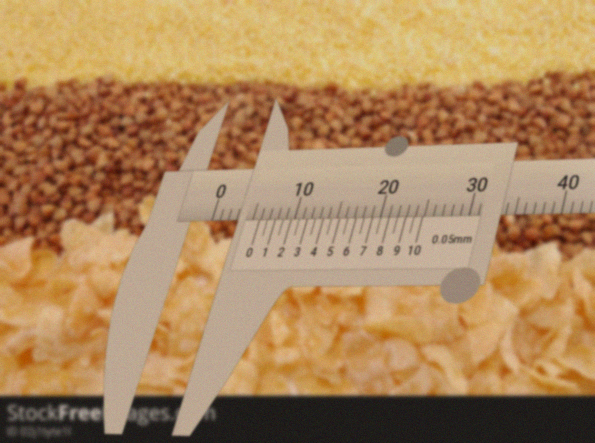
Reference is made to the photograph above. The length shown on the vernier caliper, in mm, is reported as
5.8 mm
